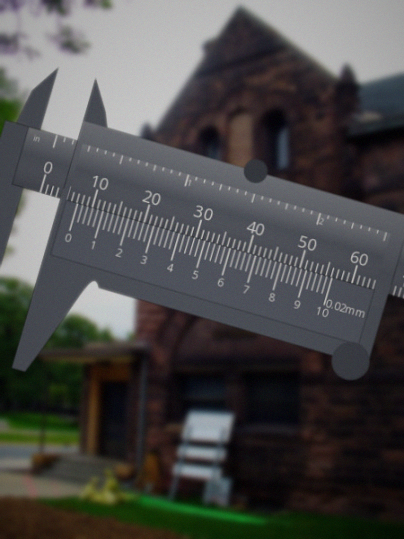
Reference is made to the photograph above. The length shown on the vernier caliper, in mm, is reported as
7.2 mm
